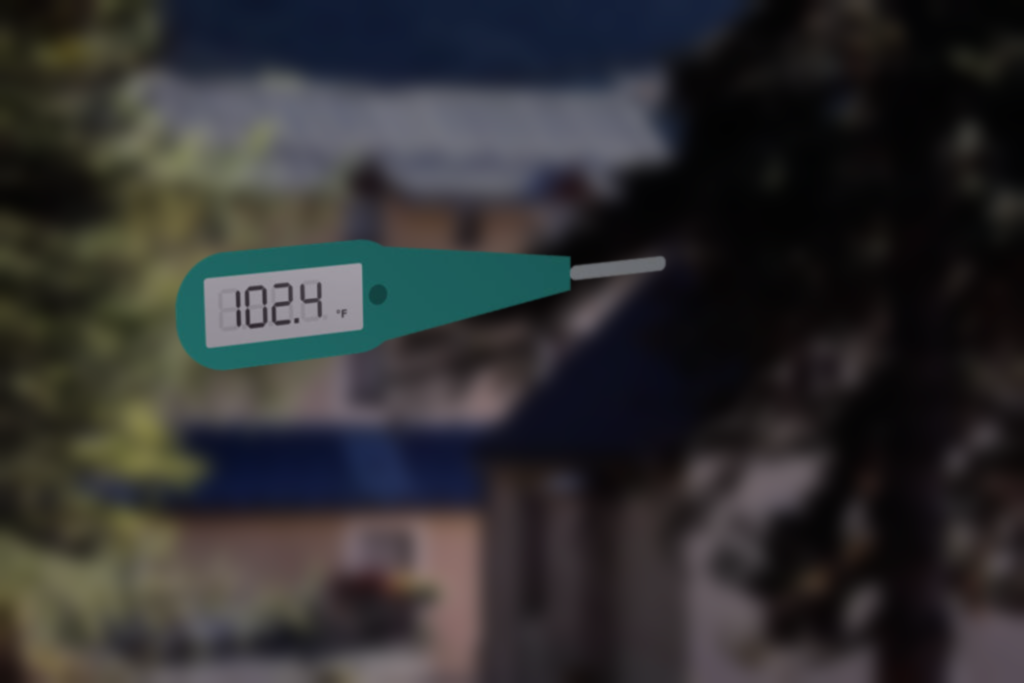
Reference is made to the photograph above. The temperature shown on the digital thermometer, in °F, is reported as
102.4 °F
